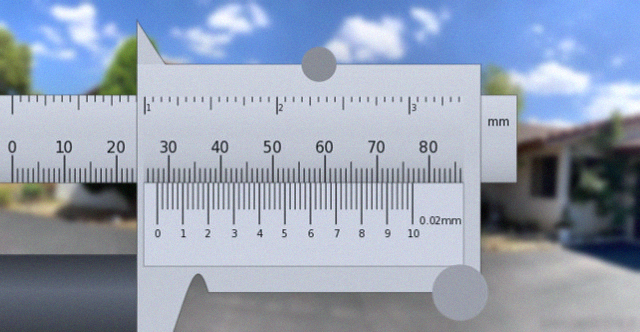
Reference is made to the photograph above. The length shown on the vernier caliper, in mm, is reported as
27.8 mm
